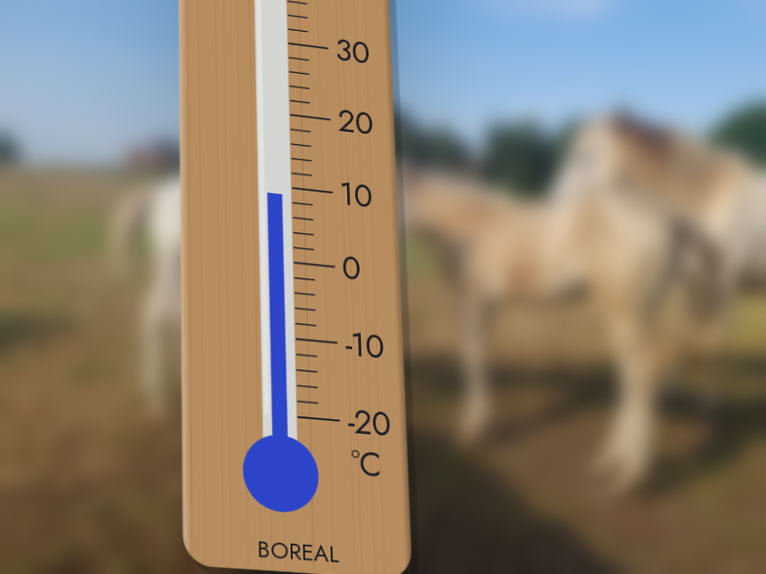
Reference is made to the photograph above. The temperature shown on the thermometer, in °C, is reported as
9 °C
